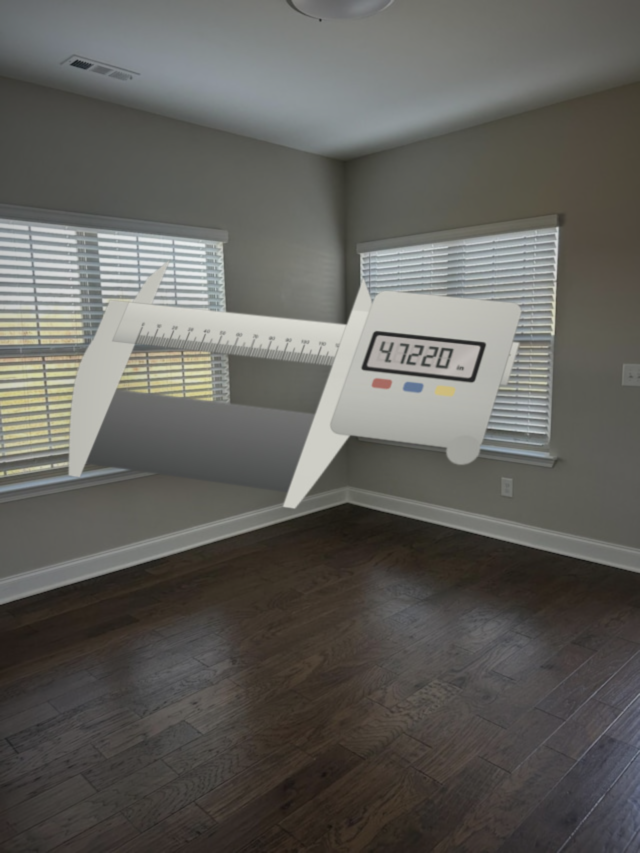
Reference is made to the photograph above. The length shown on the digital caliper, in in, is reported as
4.7220 in
